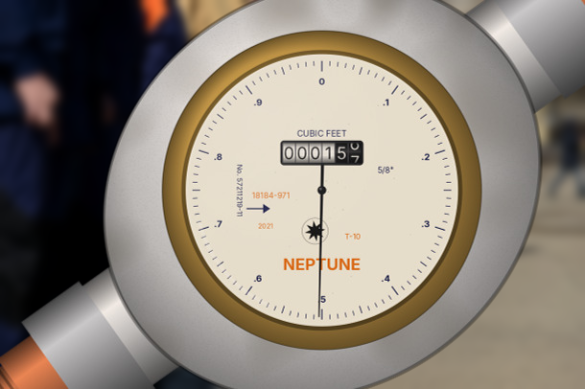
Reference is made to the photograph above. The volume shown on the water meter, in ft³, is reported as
156.50 ft³
